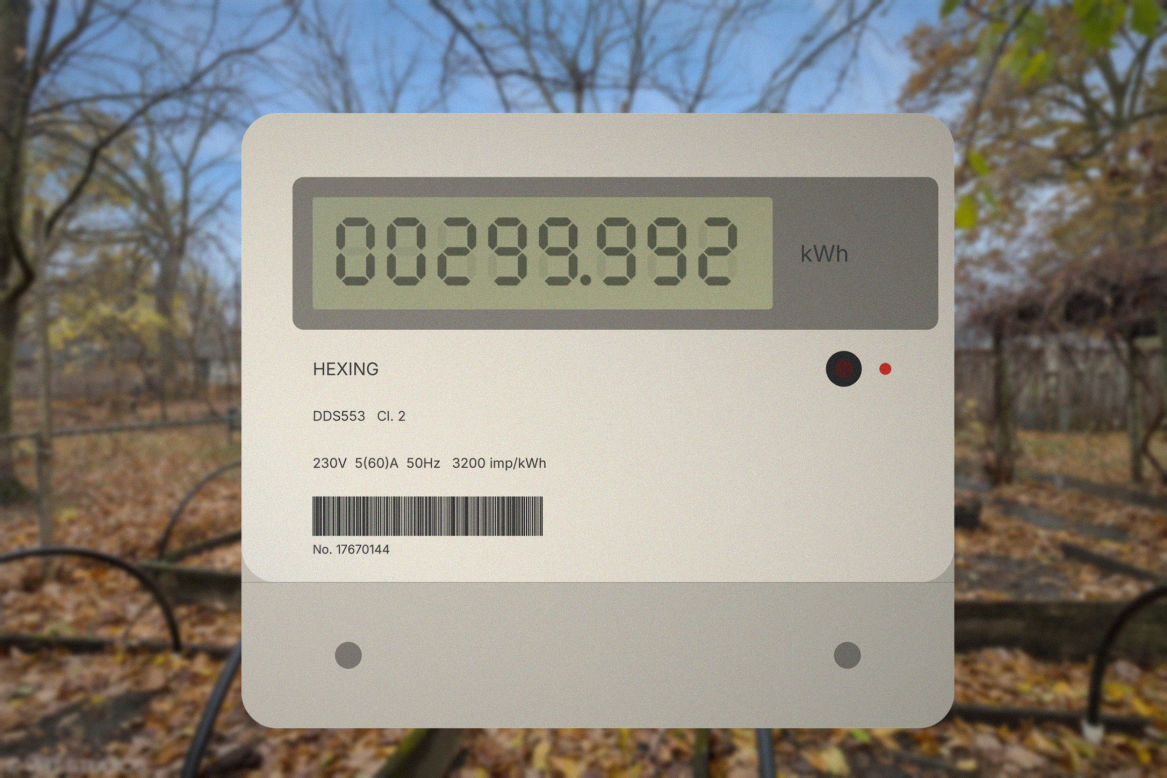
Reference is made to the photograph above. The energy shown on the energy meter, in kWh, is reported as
299.992 kWh
